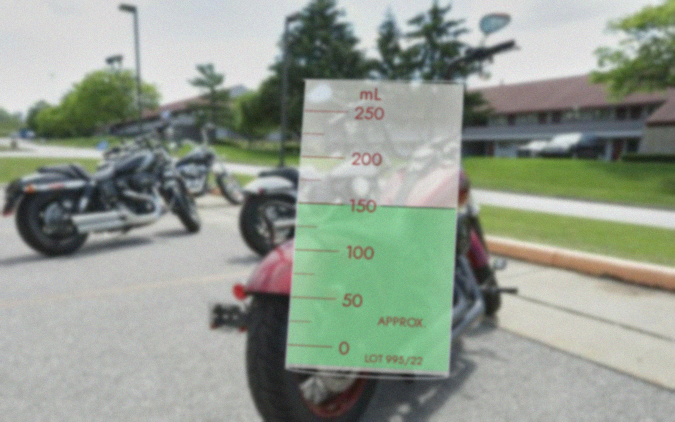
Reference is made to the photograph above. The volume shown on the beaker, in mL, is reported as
150 mL
